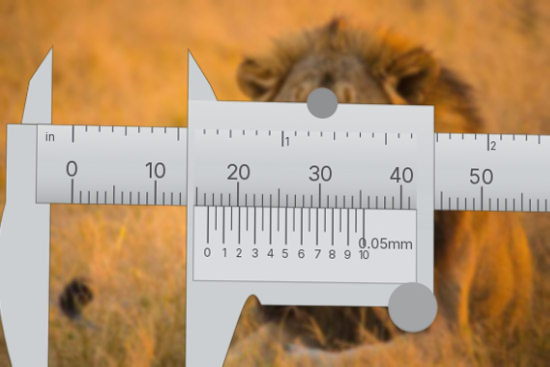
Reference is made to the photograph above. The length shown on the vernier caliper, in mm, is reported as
16.4 mm
